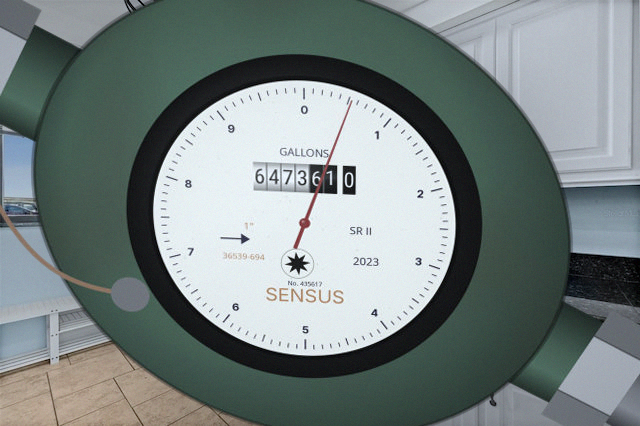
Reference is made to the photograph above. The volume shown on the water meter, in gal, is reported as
6473610.5 gal
